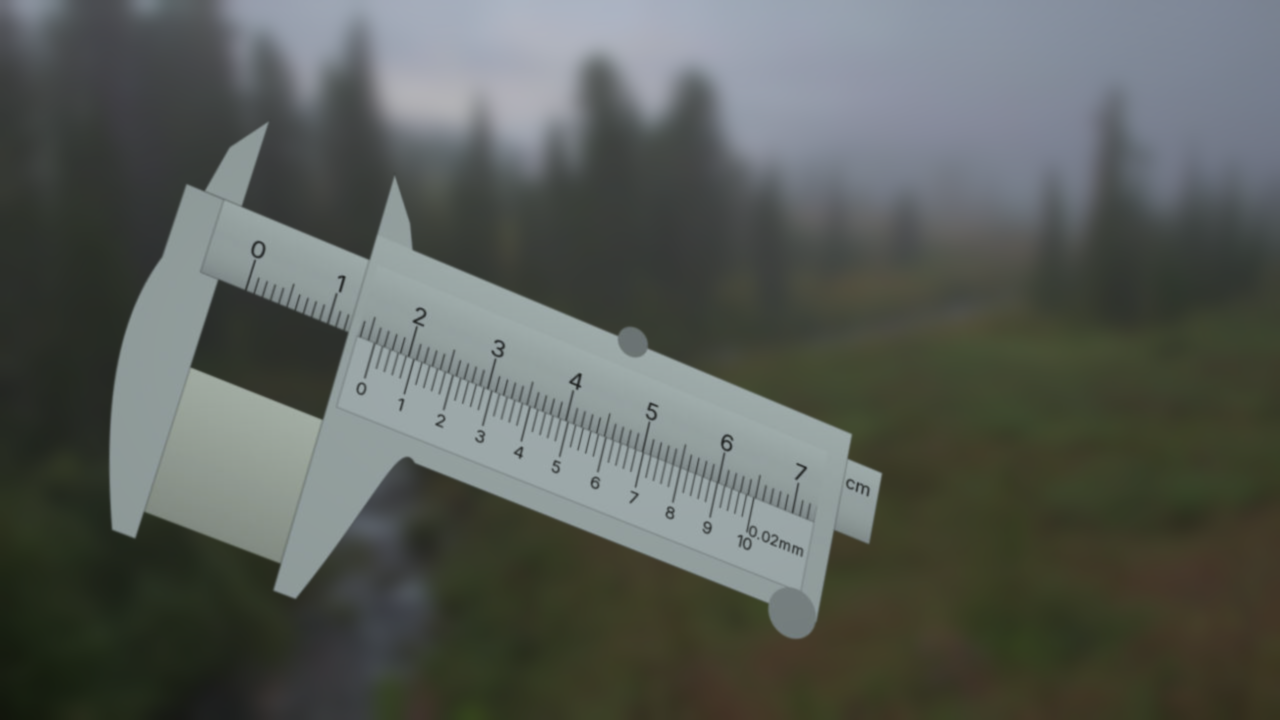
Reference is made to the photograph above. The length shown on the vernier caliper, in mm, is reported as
15.8 mm
